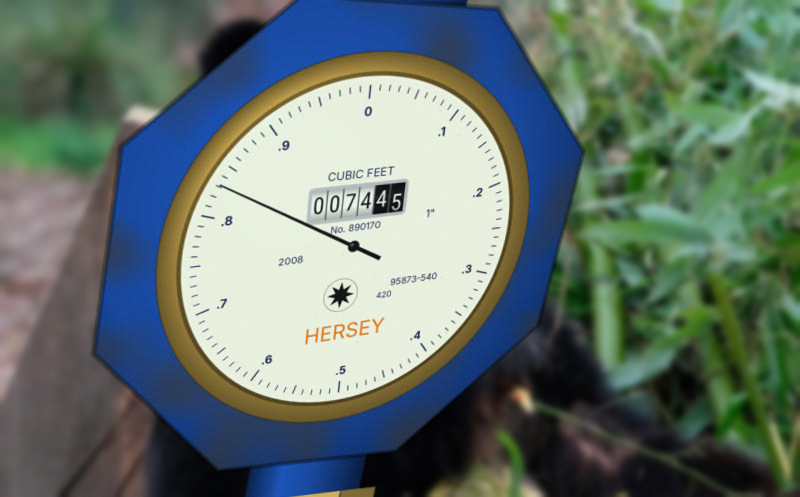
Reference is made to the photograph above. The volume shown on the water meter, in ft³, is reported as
7444.83 ft³
